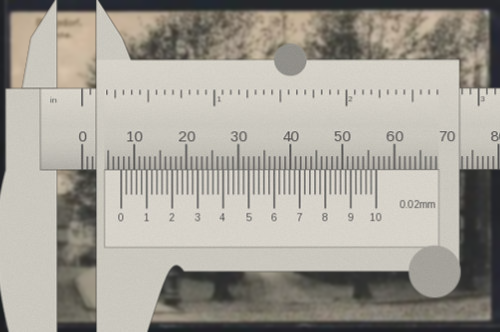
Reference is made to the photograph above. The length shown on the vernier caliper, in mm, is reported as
7.5 mm
